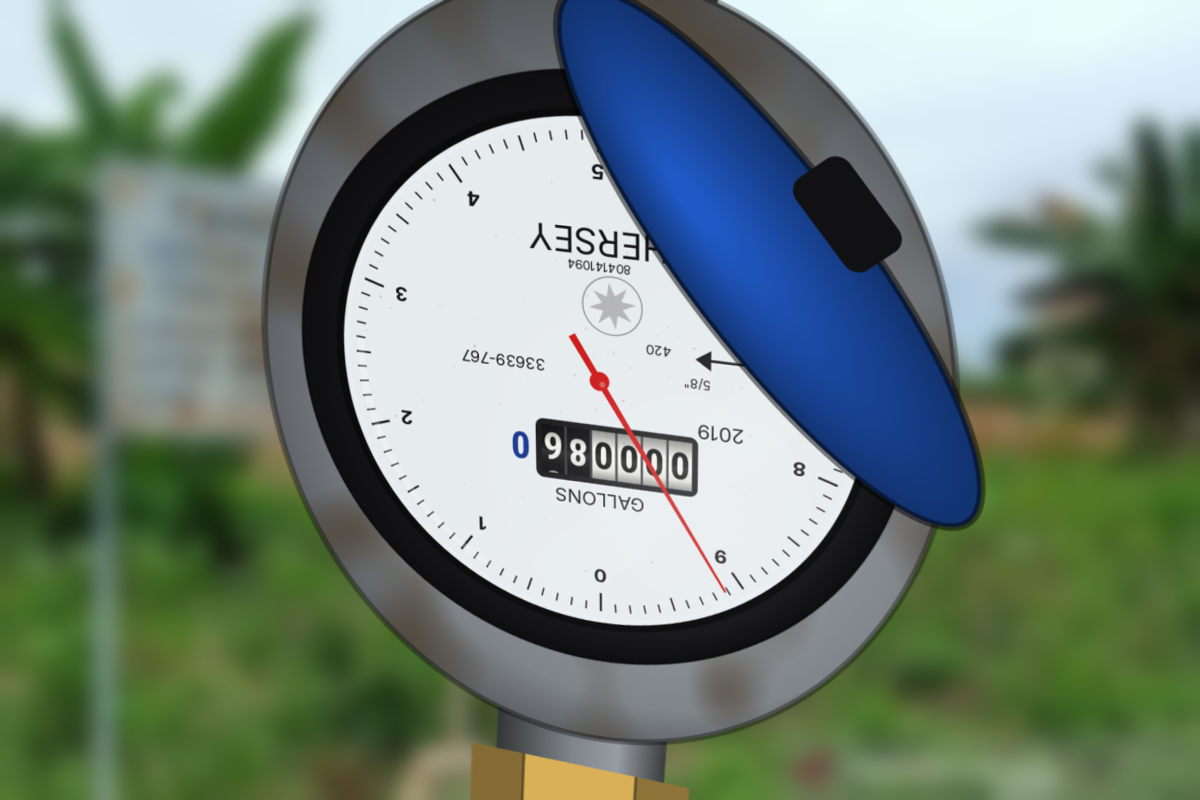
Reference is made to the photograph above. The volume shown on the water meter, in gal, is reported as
859.1 gal
